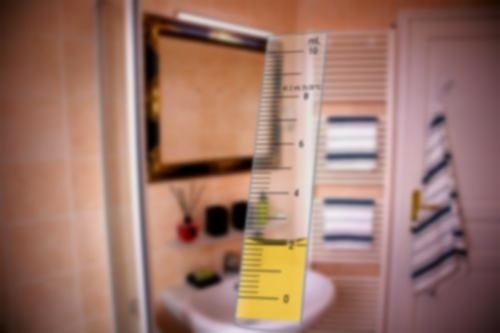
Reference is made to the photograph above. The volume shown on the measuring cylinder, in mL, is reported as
2 mL
